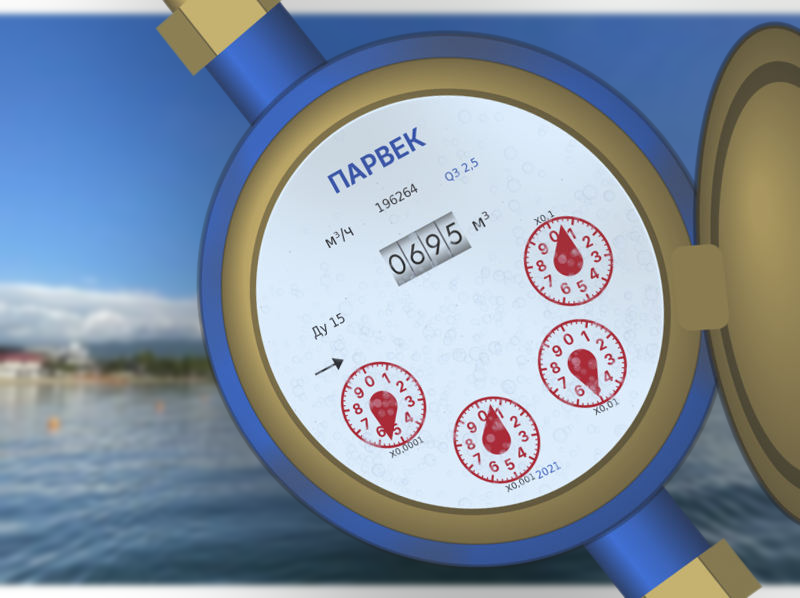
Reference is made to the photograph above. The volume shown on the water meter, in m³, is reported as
695.0505 m³
